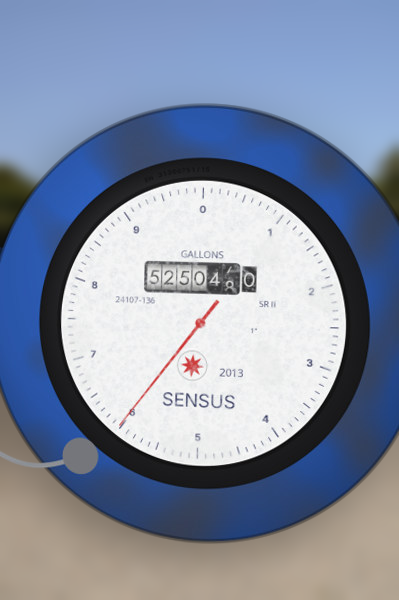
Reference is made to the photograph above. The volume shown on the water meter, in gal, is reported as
5250476.0 gal
